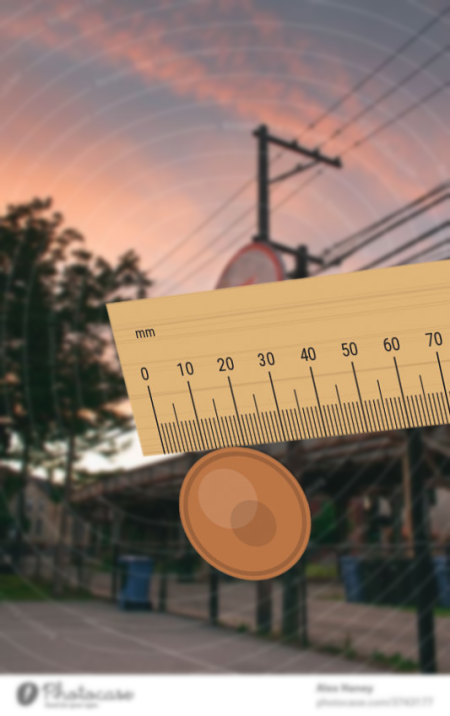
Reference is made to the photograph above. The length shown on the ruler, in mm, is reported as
32 mm
